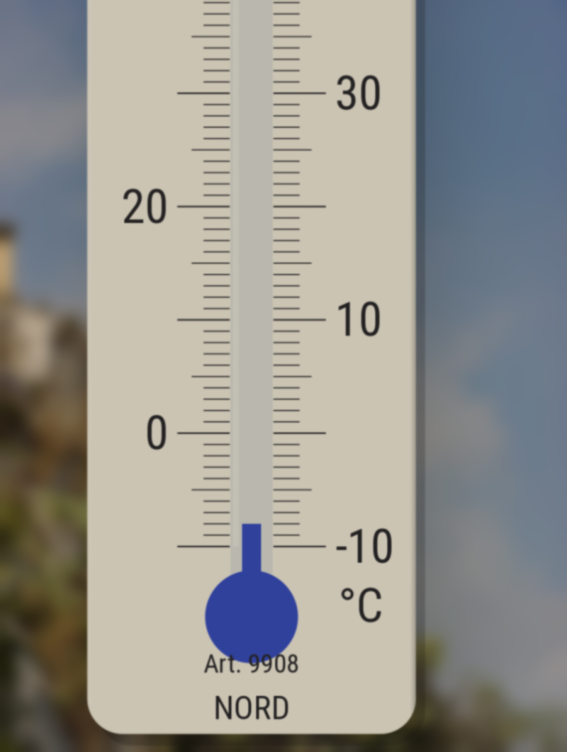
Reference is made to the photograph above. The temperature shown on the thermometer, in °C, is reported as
-8 °C
